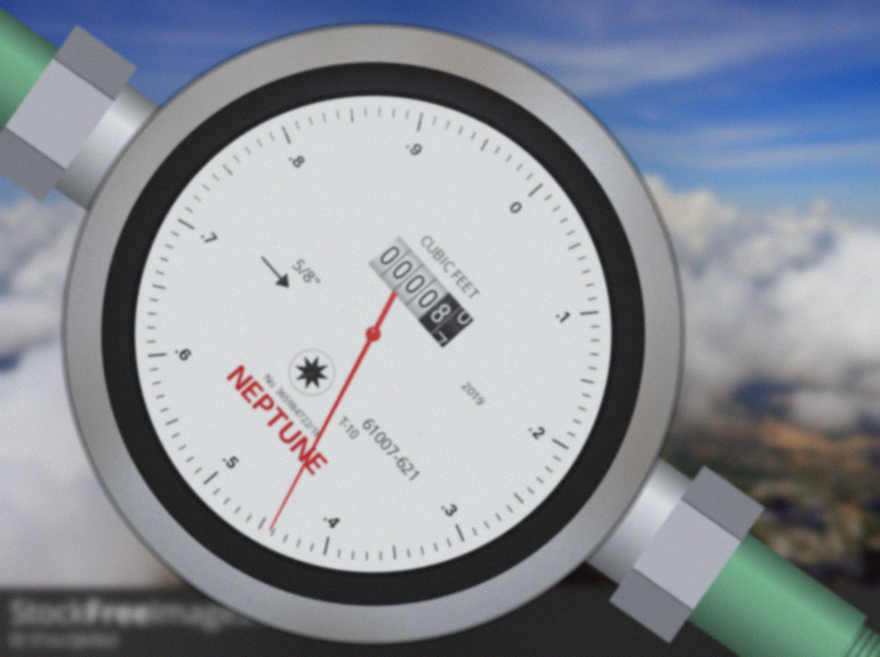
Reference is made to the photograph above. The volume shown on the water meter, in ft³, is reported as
86.44 ft³
